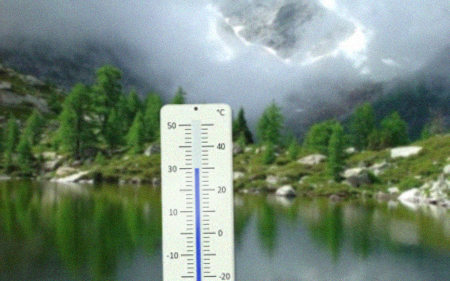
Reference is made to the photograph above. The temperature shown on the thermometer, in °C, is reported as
30 °C
